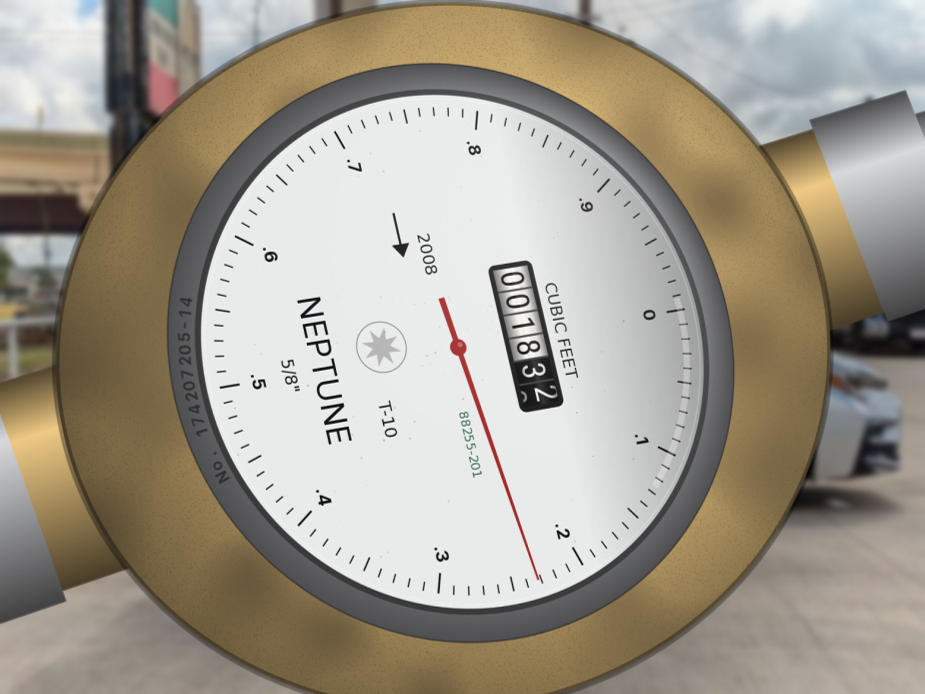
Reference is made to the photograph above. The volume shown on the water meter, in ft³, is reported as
1832.23 ft³
